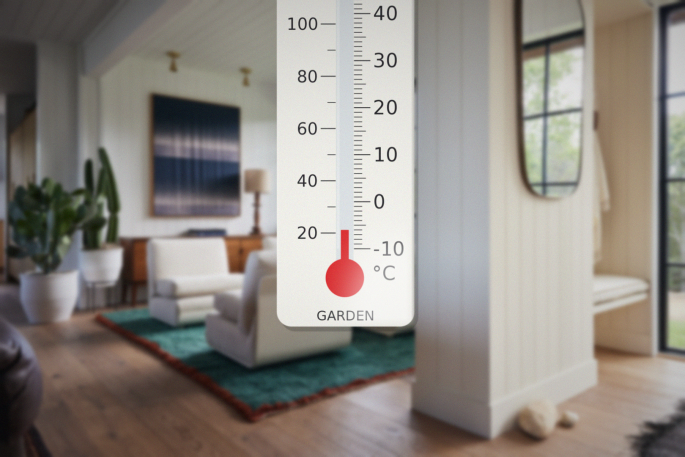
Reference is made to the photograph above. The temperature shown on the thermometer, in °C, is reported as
-6 °C
